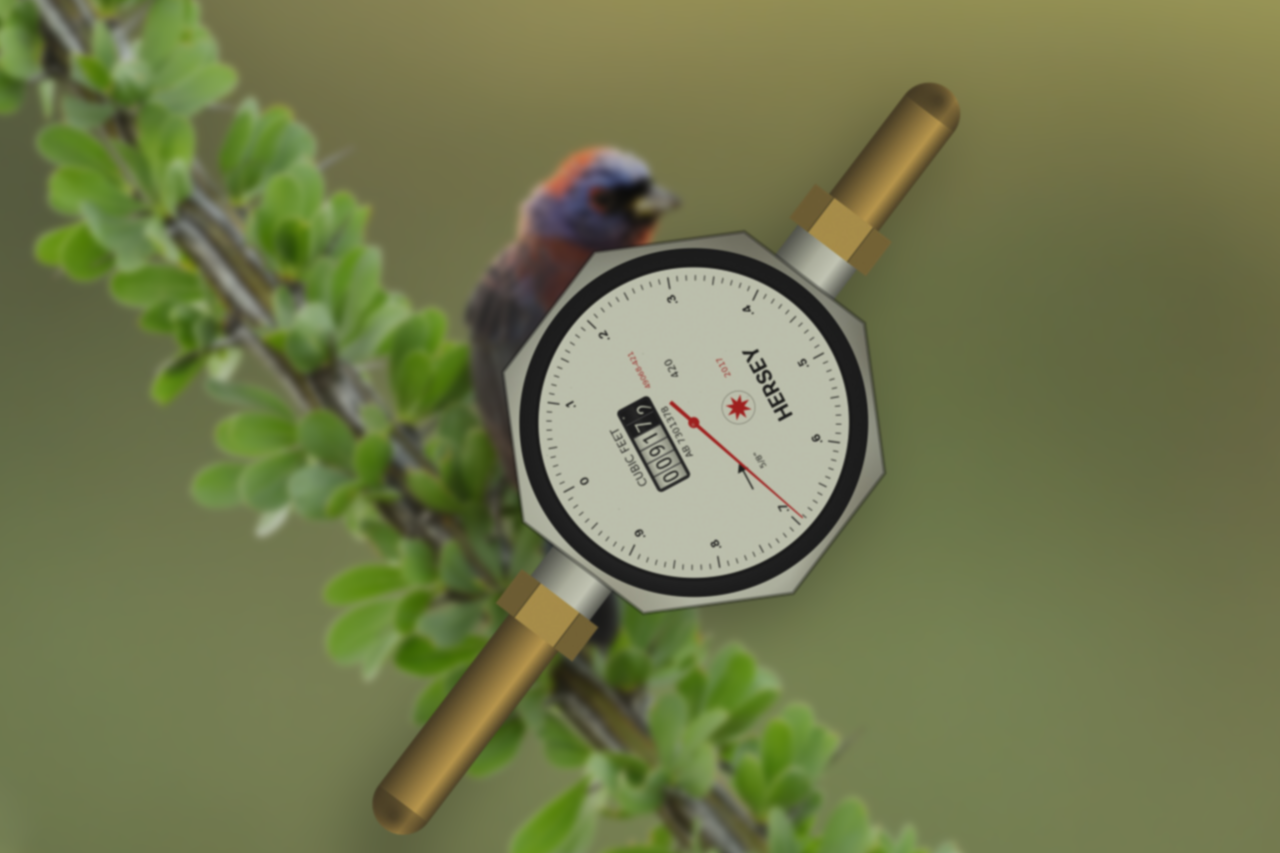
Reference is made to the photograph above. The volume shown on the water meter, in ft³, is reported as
9171.69 ft³
